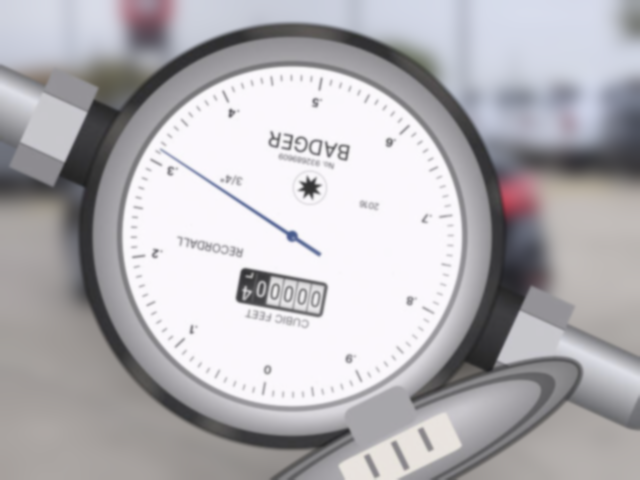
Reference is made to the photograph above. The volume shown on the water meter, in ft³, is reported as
4.31 ft³
